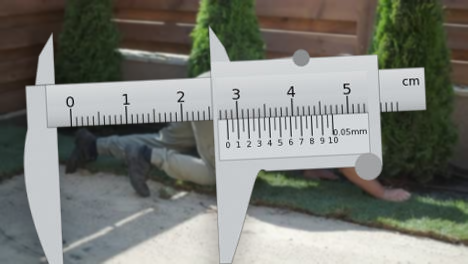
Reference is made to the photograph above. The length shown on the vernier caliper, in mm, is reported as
28.2 mm
